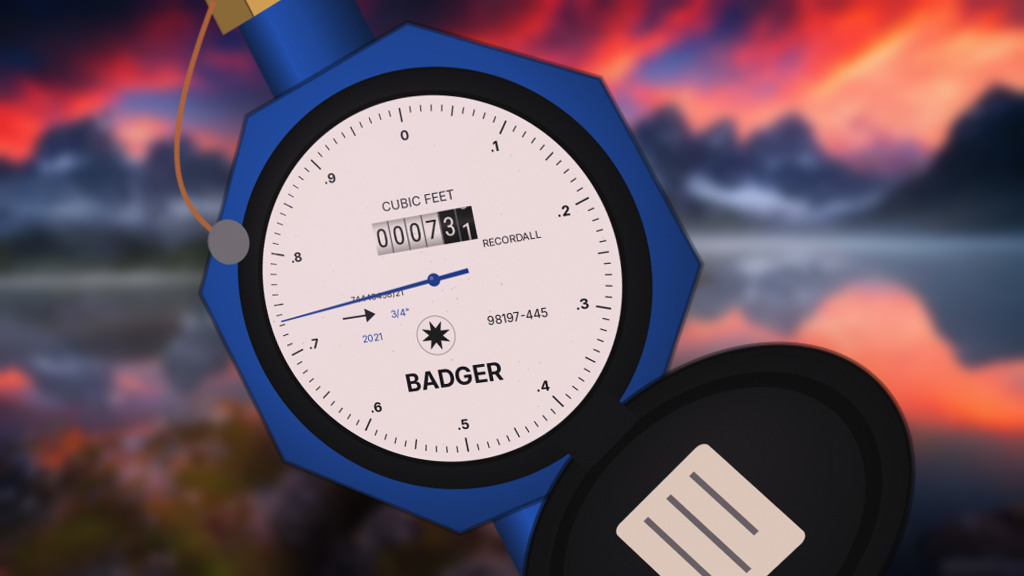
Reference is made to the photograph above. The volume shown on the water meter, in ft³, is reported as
730.73 ft³
